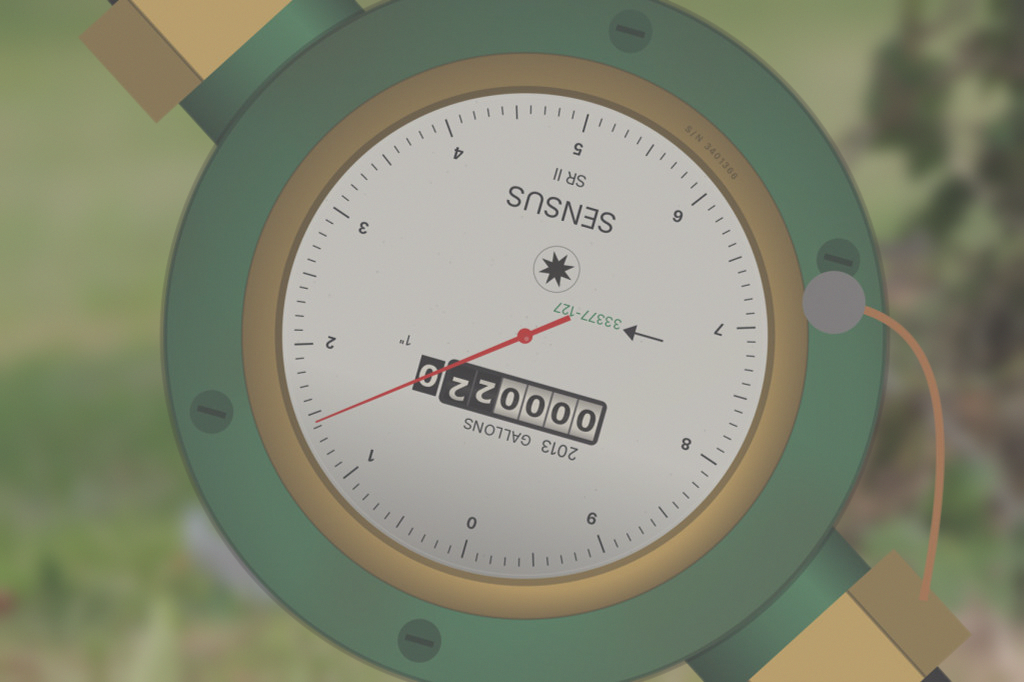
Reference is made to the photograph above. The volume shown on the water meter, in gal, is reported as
221.4 gal
